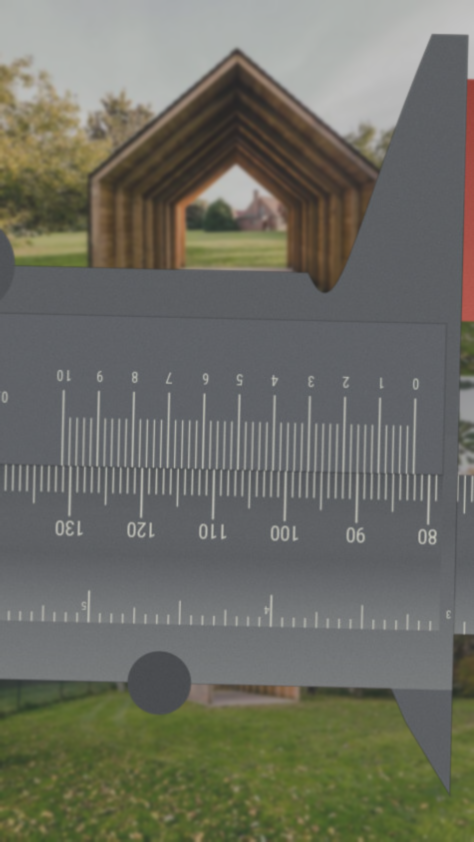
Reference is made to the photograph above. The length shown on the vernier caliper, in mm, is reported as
82.2 mm
